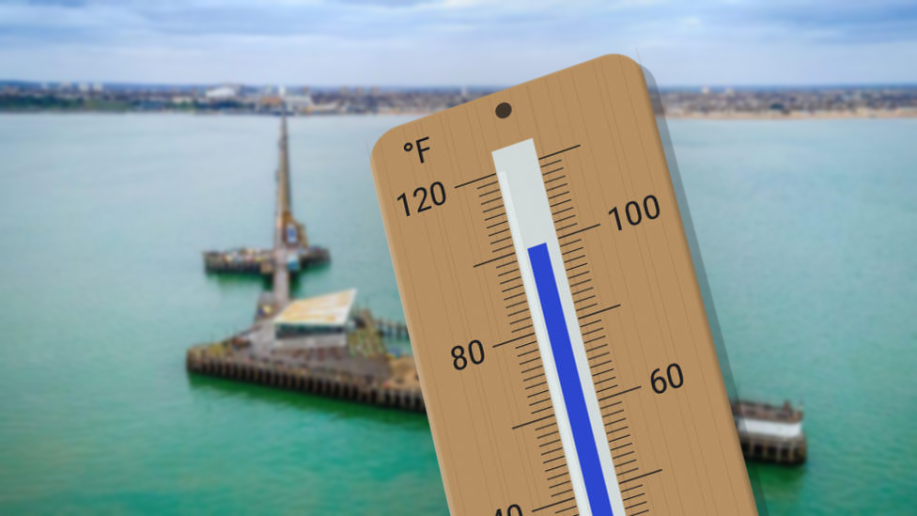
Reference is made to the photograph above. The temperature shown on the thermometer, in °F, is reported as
100 °F
